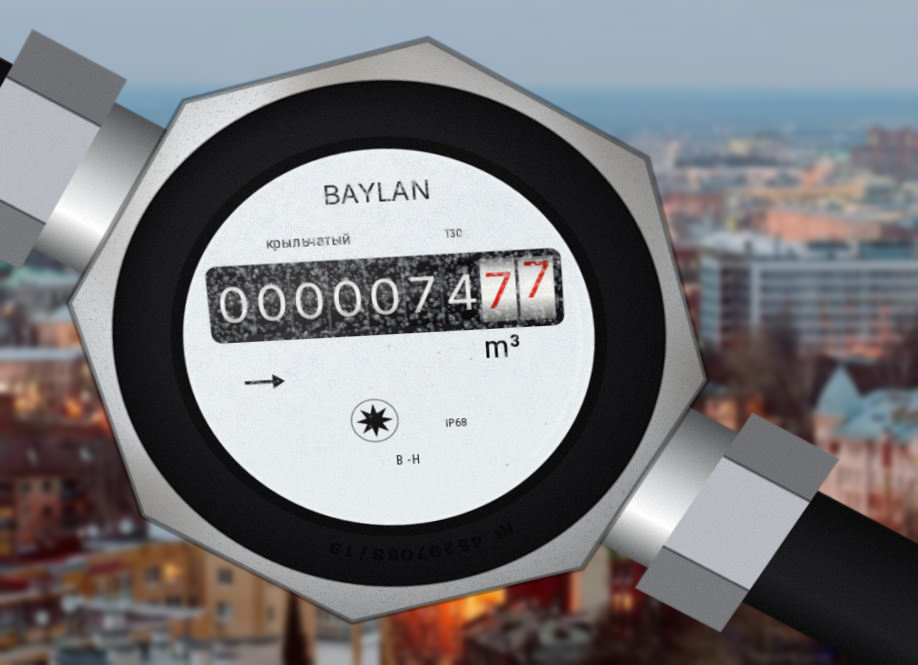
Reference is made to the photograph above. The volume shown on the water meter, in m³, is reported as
74.77 m³
